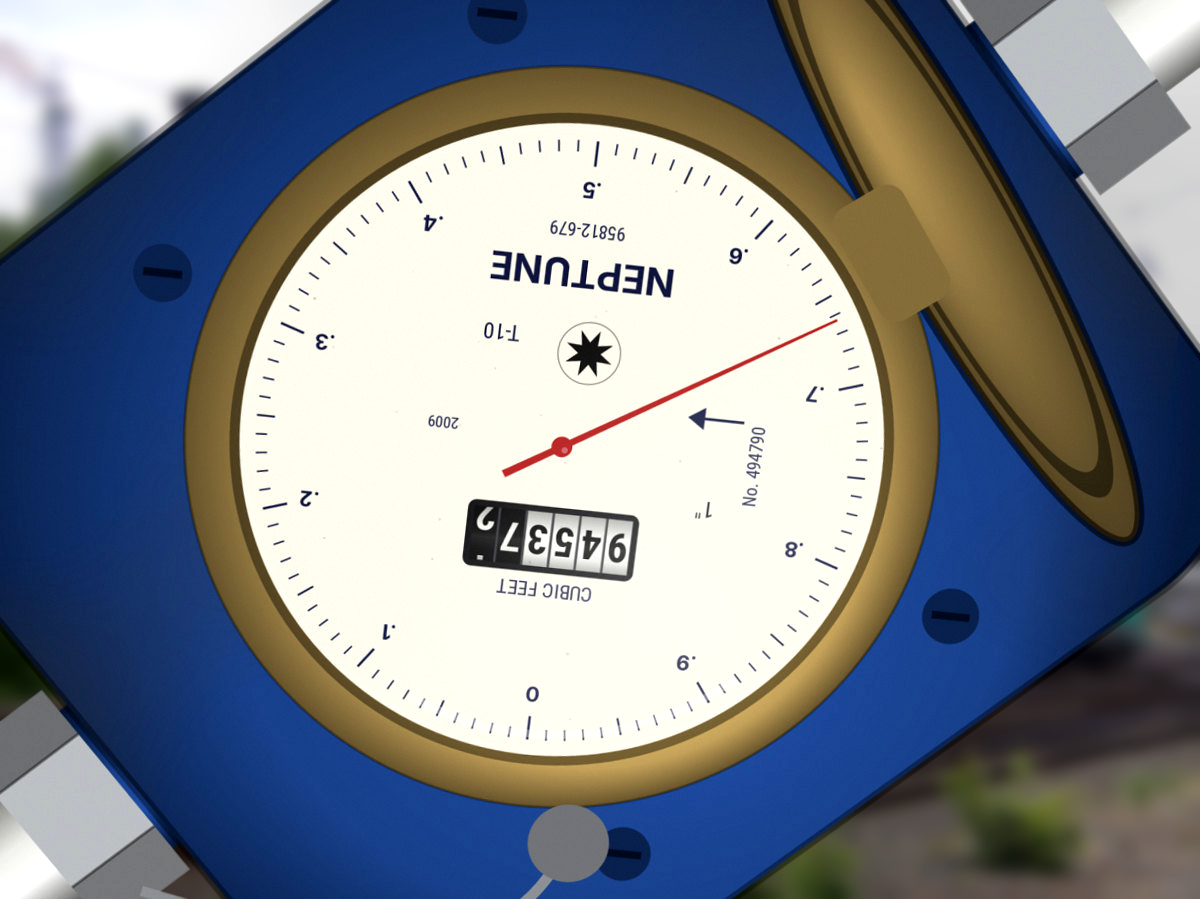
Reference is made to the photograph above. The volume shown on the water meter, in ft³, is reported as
945371.66 ft³
